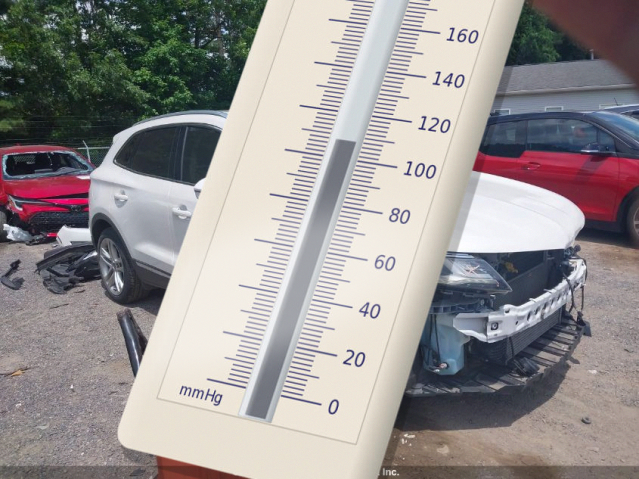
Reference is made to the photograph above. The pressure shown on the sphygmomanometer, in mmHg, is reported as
108 mmHg
